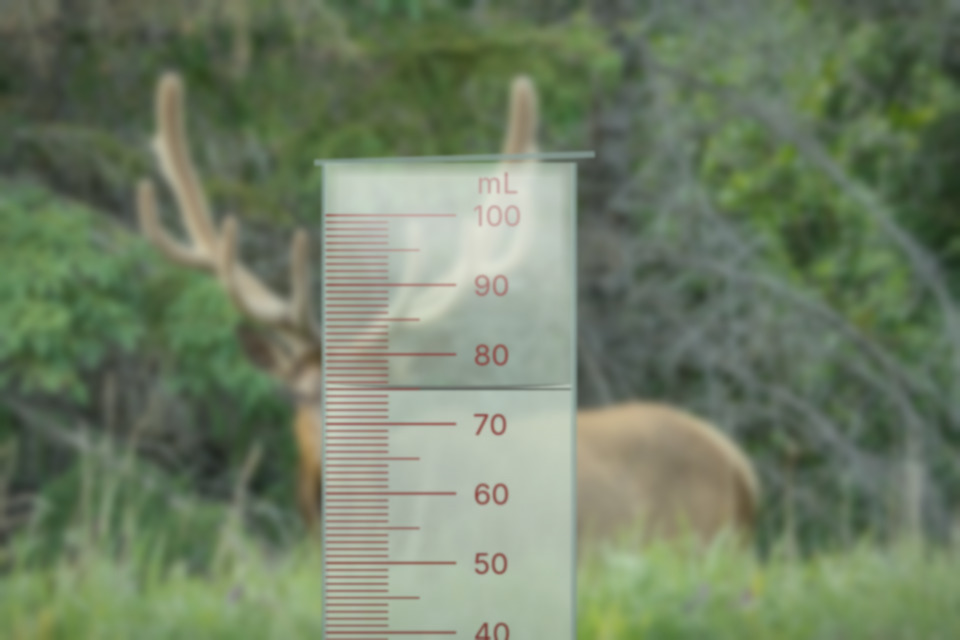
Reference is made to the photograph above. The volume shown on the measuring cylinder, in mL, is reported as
75 mL
